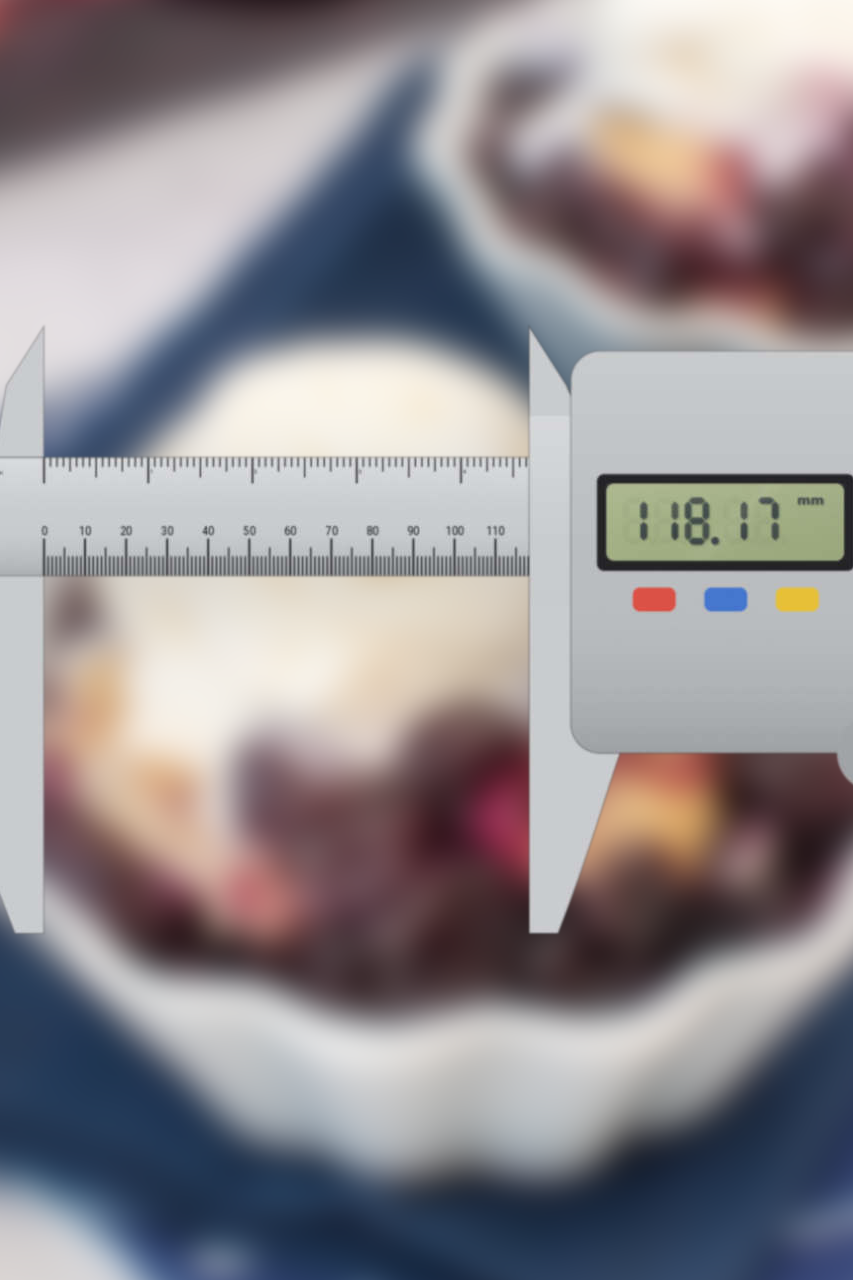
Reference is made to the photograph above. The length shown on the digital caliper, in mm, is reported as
118.17 mm
